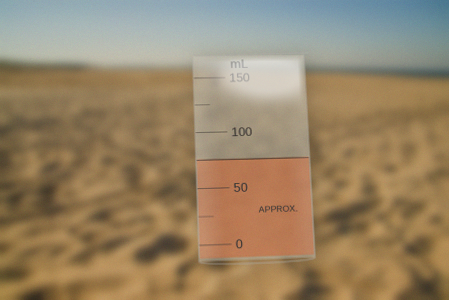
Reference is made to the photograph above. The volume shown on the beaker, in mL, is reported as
75 mL
